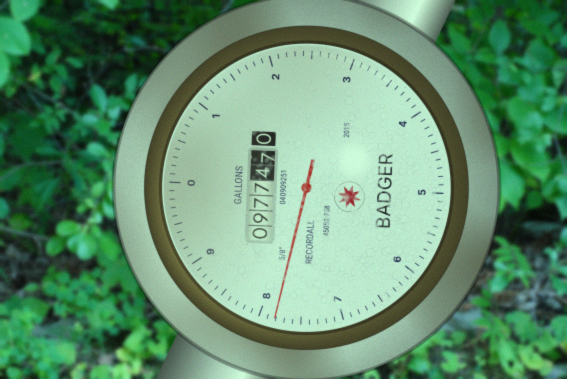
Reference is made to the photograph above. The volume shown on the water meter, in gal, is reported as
977467.8 gal
